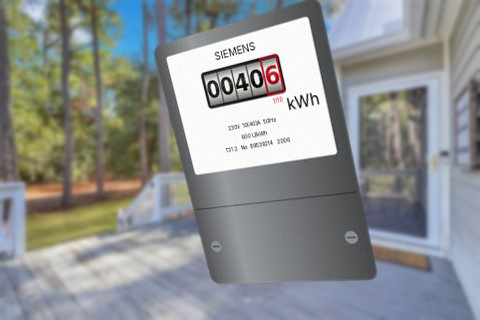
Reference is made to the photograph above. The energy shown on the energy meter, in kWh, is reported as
40.6 kWh
